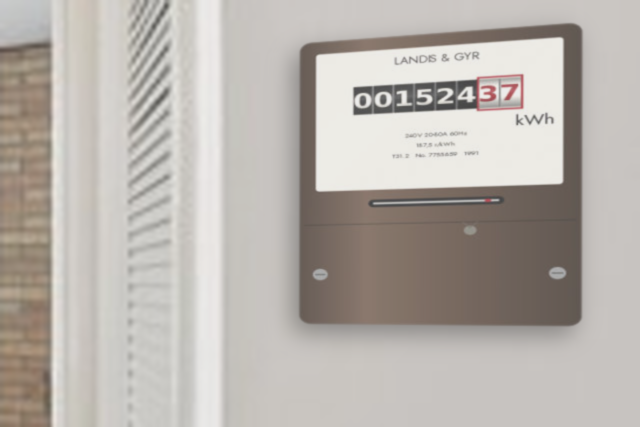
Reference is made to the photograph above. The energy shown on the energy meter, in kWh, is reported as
1524.37 kWh
